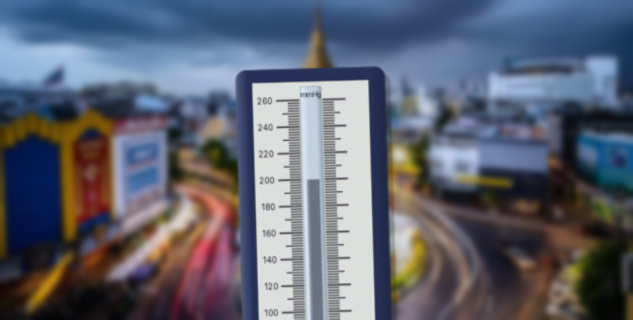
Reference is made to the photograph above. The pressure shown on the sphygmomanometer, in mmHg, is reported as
200 mmHg
